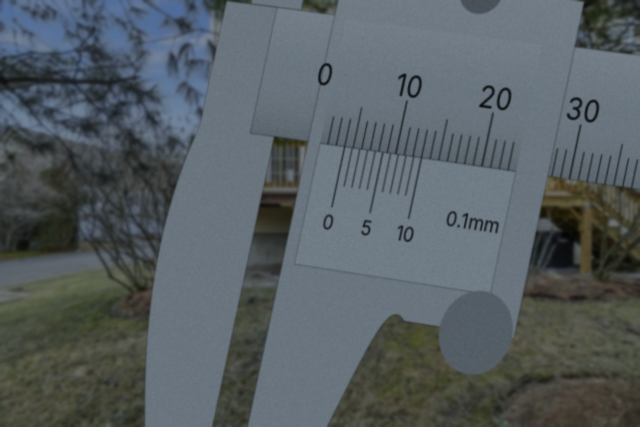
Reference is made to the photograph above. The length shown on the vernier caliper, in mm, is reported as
4.0 mm
